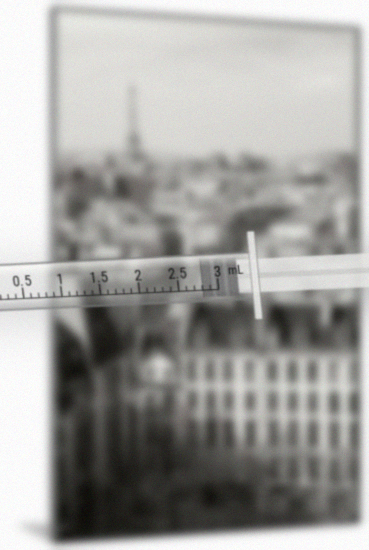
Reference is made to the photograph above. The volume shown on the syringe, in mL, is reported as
2.8 mL
